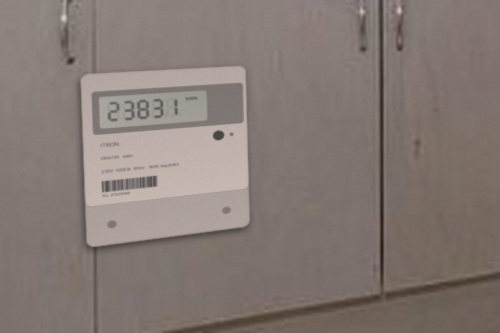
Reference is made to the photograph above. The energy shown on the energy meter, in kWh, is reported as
23831 kWh
